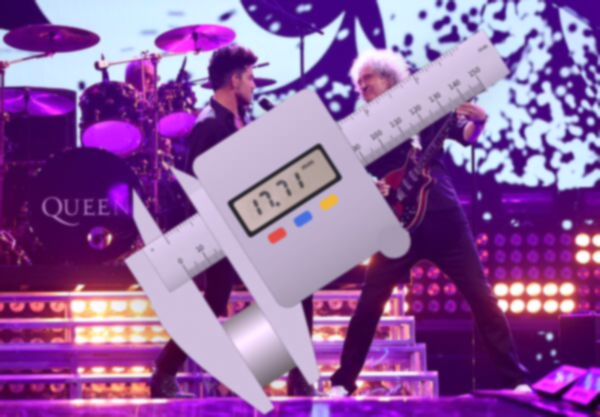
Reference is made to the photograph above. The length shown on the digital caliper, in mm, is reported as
17.71 mm
